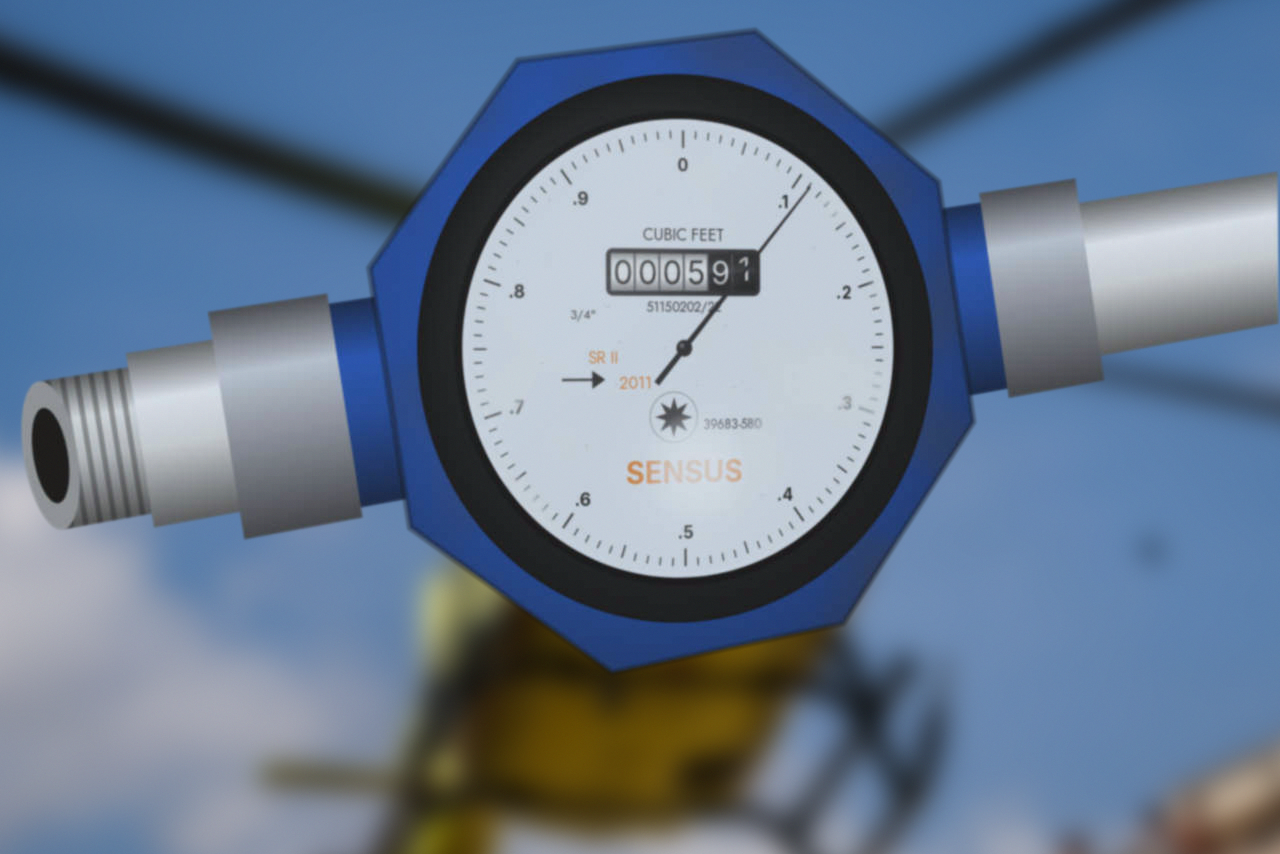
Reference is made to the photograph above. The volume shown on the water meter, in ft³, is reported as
591.11 ft³
